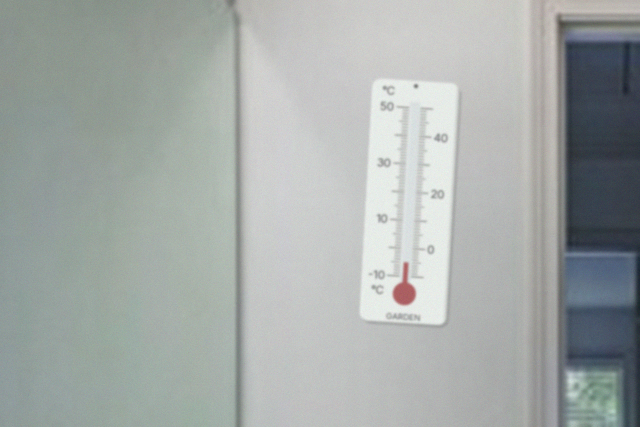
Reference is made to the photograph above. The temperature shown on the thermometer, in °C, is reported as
-5 °C
